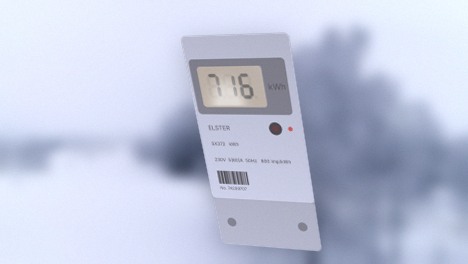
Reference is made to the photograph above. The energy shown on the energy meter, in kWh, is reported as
716 kWh
